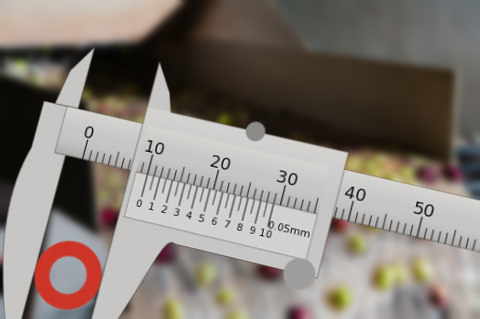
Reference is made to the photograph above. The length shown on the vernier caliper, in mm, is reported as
10.0 mm
